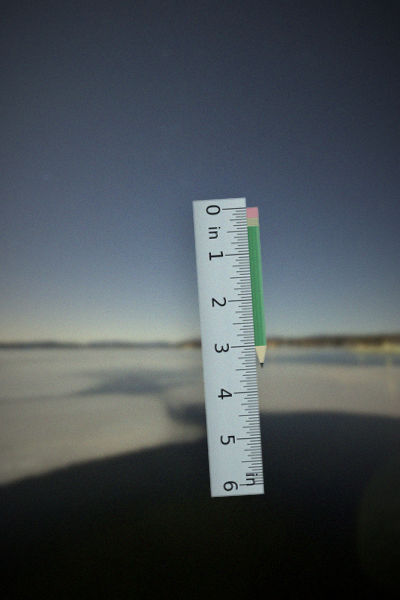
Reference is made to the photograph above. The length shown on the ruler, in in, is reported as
3.5 in
